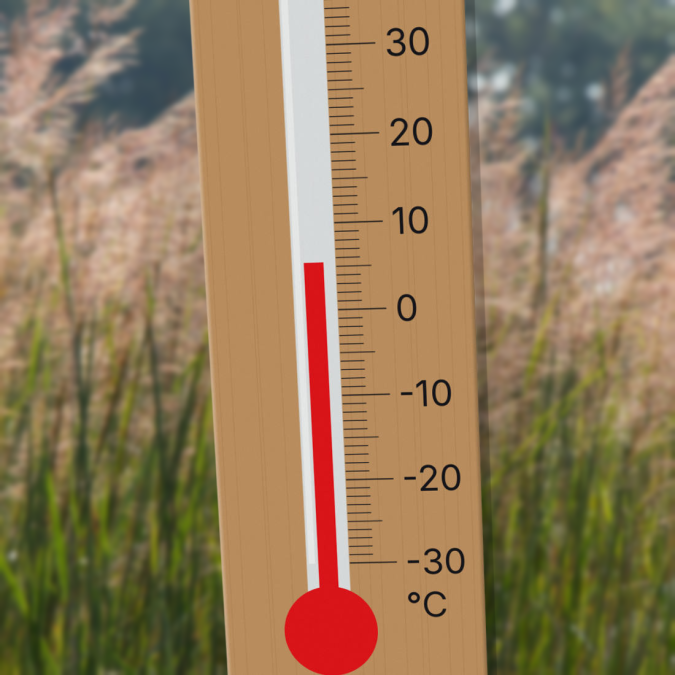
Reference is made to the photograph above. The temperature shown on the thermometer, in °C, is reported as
5.5 °C
